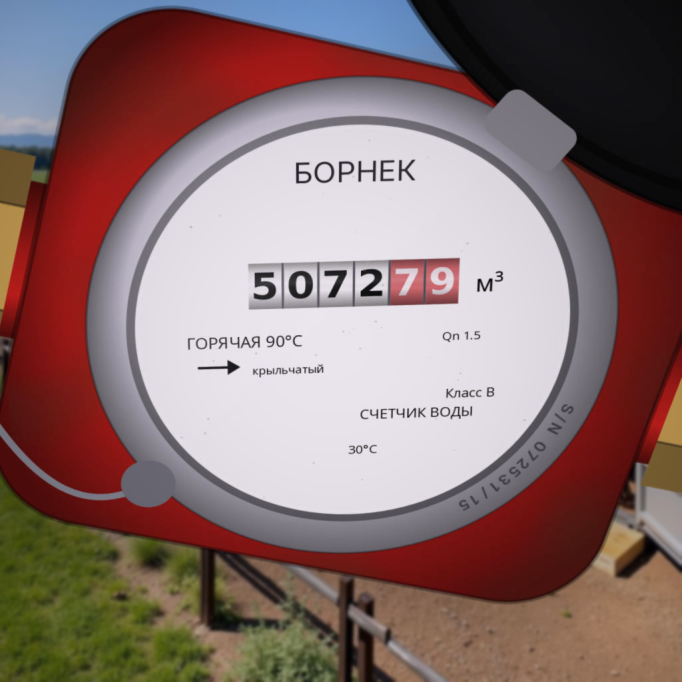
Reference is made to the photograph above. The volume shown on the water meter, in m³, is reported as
5072.79 m³
